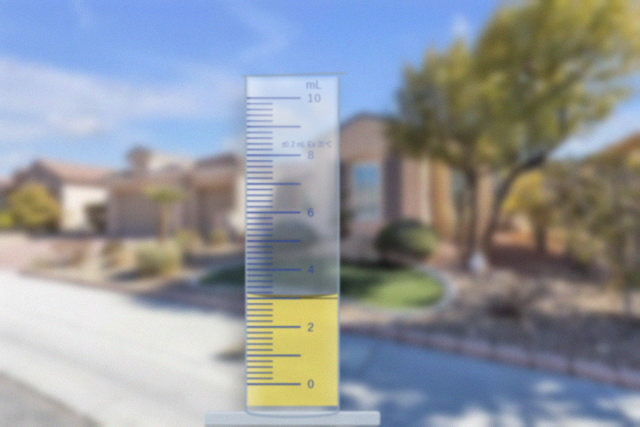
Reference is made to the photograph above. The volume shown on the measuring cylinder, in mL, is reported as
3 mL
